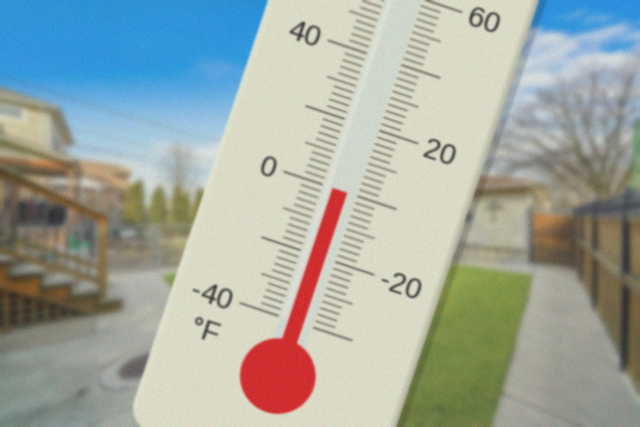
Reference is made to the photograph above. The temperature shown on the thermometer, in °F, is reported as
0 °F
